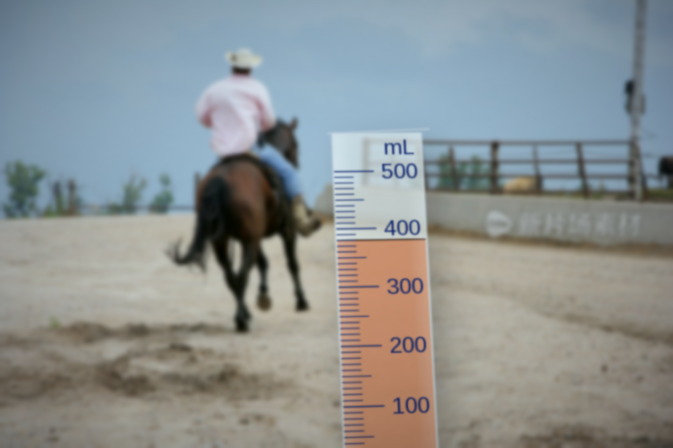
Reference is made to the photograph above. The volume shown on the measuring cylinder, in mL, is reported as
380 mL
